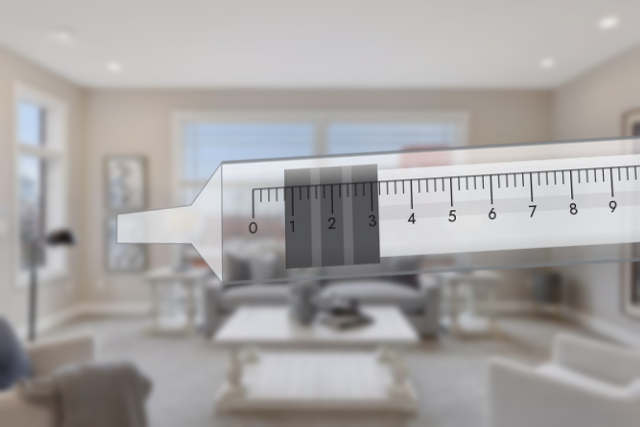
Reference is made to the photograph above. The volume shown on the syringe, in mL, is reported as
0.8 mL
